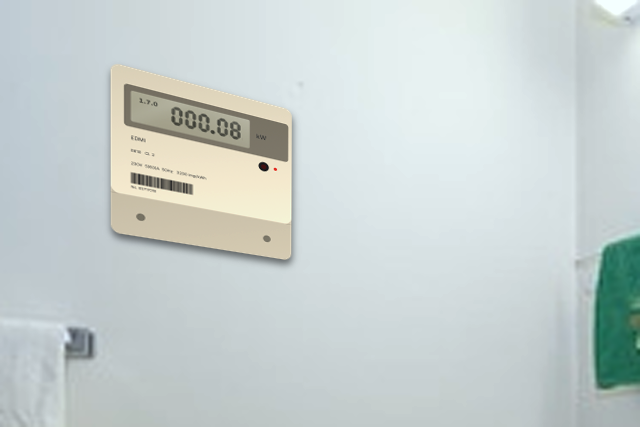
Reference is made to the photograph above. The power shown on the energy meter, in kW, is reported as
0.08 kW
